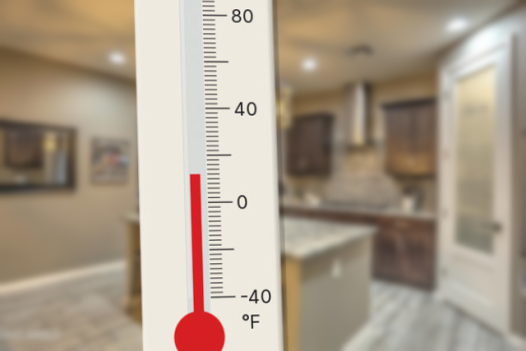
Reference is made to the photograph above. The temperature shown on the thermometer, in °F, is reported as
12 °F
